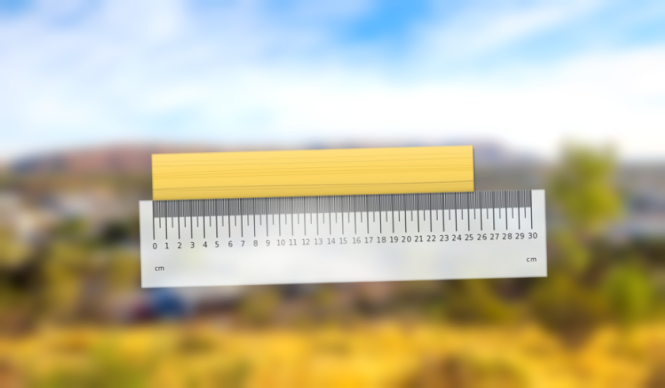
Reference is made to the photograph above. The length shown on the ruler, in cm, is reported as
25.5 cm
